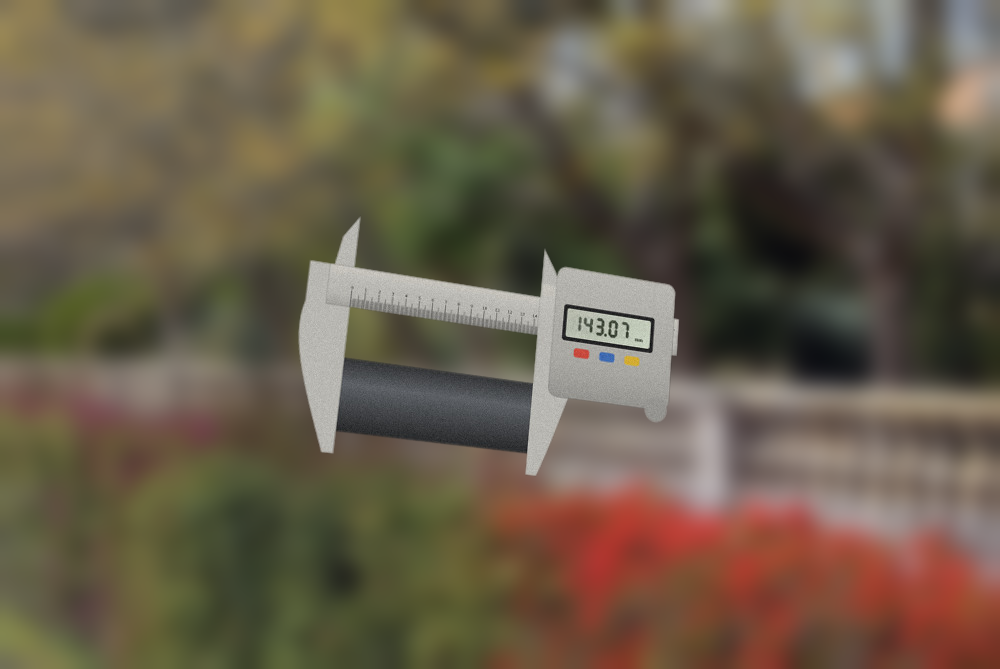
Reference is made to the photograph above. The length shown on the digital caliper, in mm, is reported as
143.07 mm
